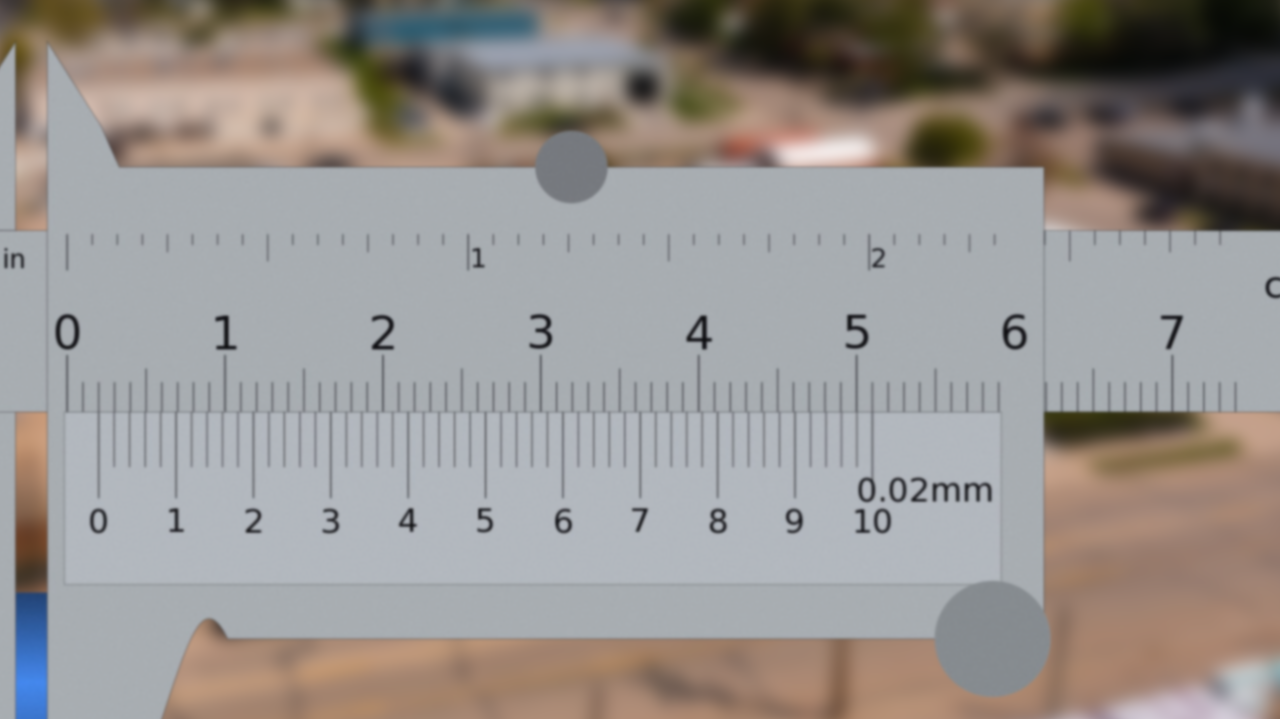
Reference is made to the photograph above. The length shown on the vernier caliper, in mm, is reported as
2.0 mm
